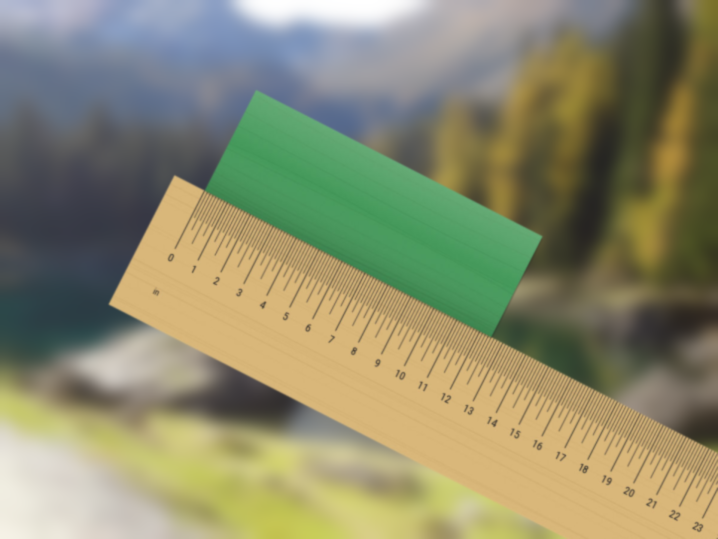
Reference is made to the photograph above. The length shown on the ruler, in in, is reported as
12.5 in
